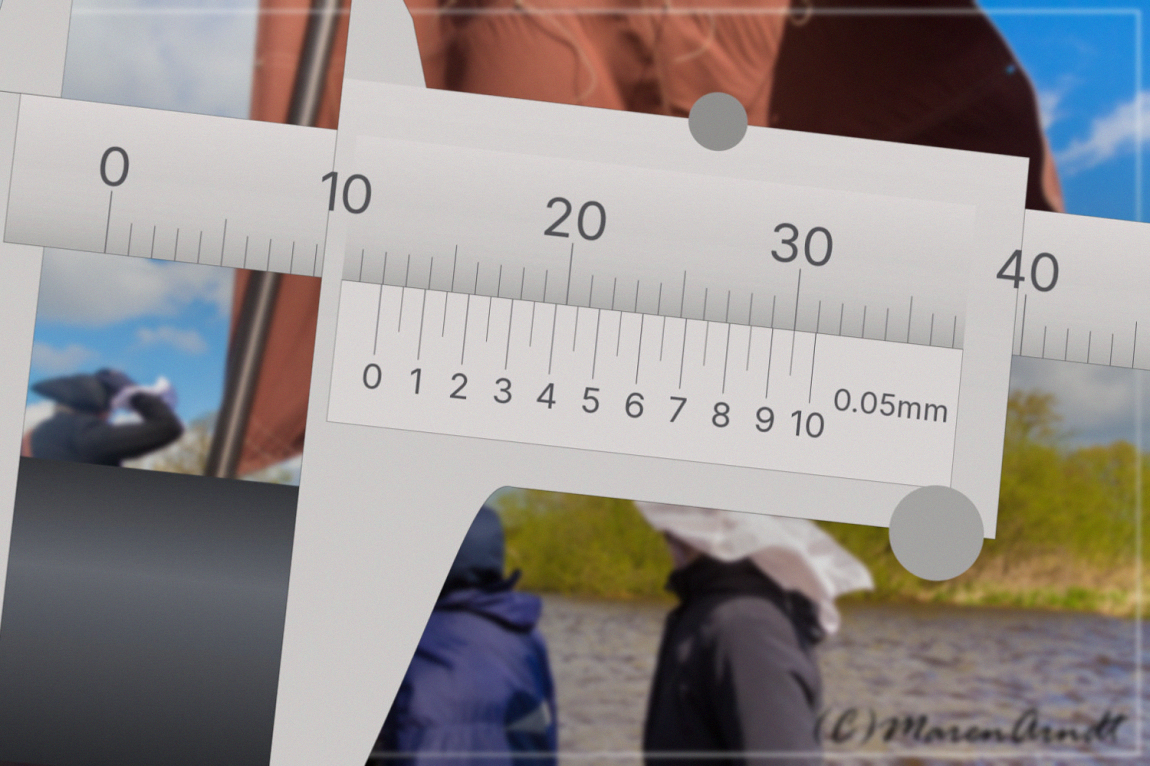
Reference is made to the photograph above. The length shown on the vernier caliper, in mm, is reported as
11.95 mm
